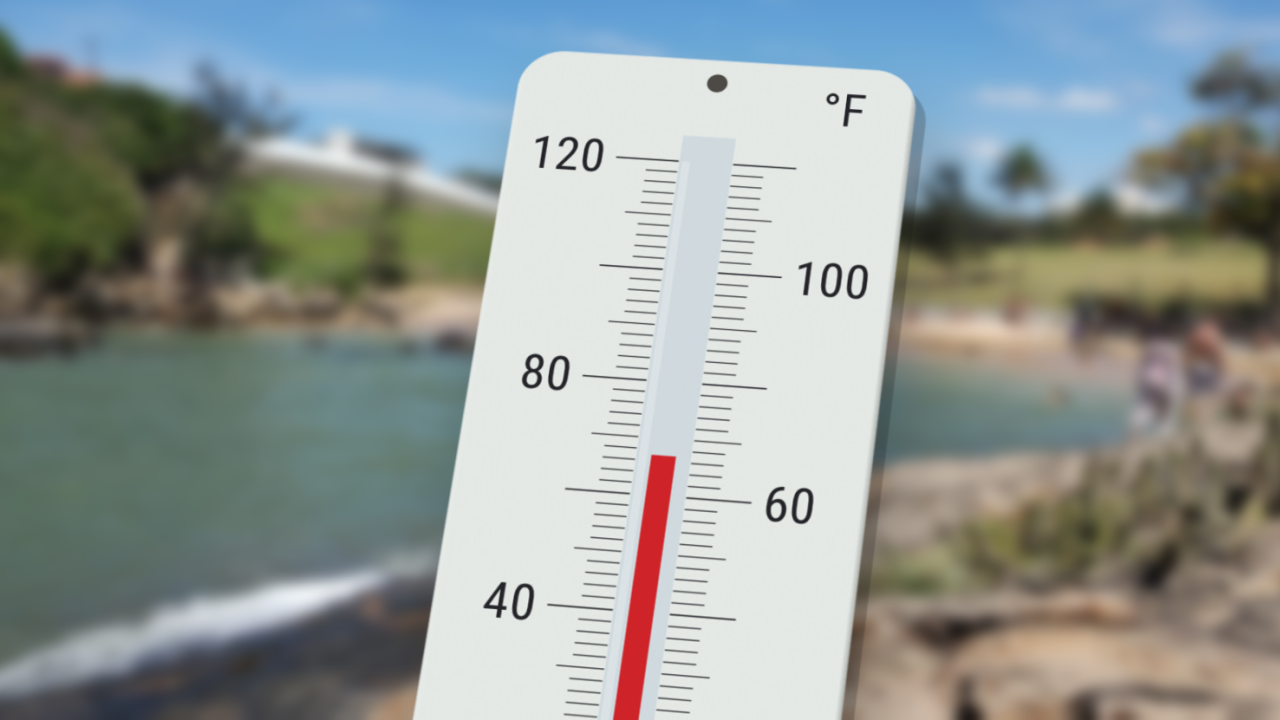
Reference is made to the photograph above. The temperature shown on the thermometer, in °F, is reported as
67 °F
